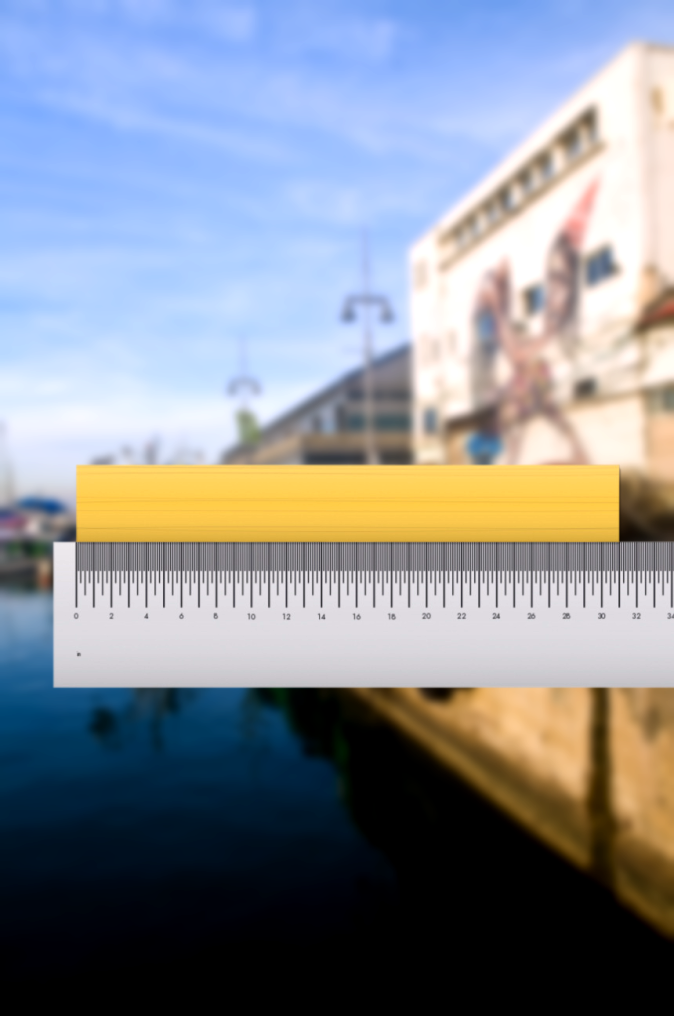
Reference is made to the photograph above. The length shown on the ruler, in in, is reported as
31 in
